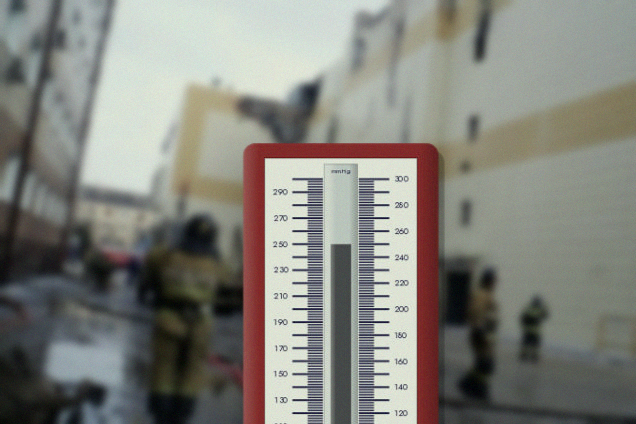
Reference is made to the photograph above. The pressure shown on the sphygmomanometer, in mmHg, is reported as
250 mmHg
